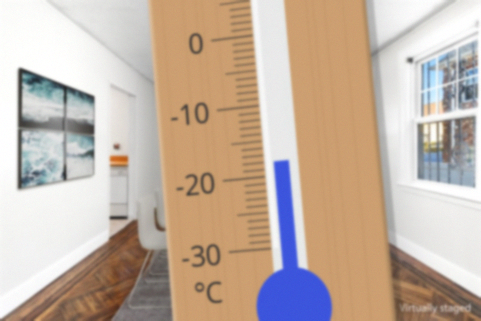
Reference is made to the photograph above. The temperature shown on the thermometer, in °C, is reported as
-18 °C
